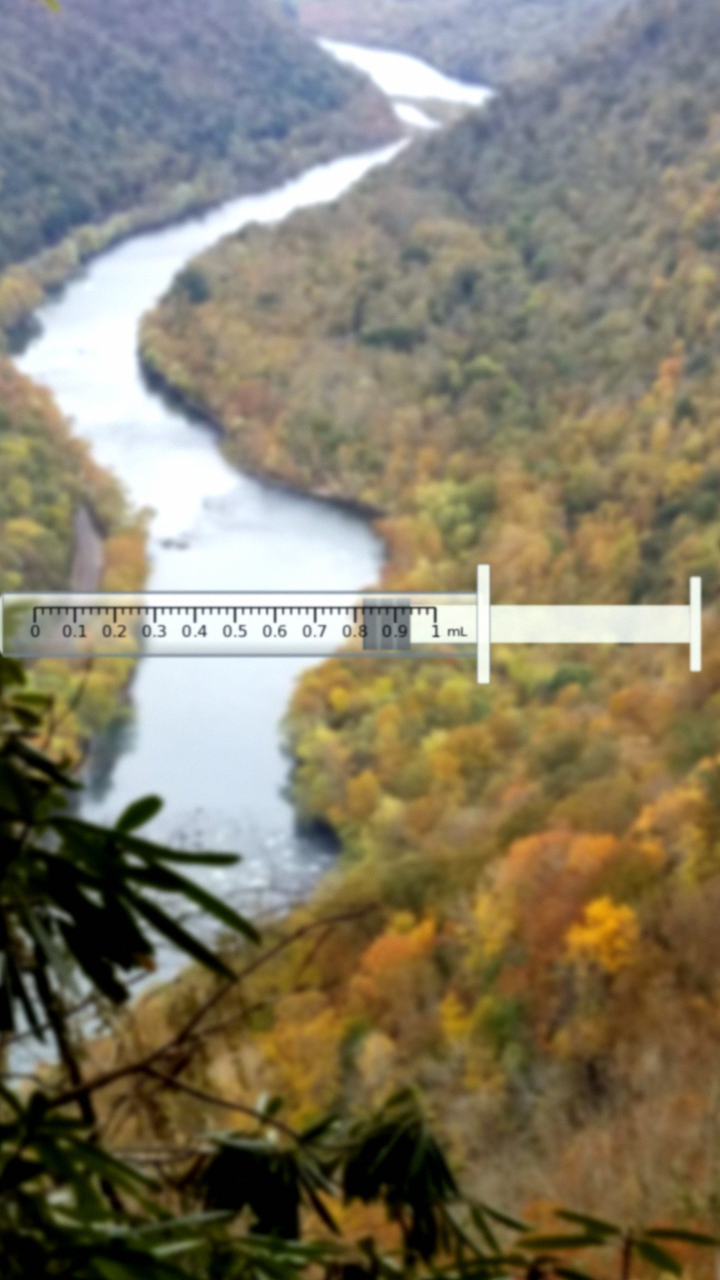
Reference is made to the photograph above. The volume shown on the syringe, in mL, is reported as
0.82 mL
